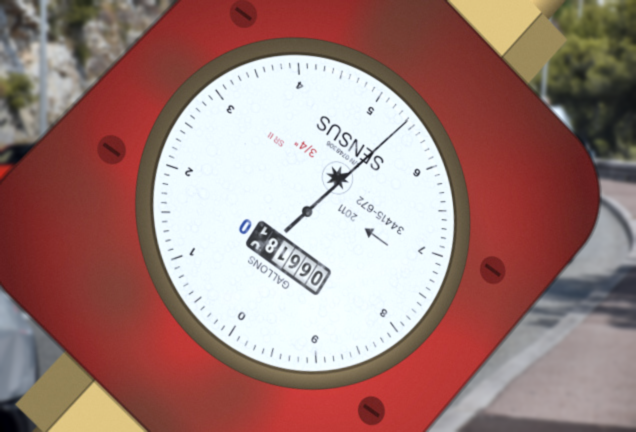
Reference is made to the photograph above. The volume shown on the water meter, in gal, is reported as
661805.4 gal
